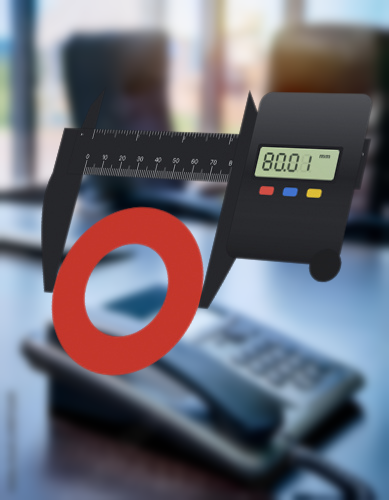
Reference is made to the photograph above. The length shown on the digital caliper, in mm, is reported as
80.01 mm
